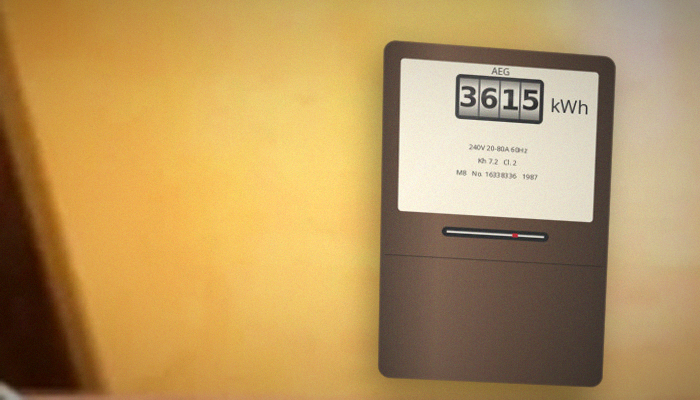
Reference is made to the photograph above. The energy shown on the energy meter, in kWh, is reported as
3615 kWh
